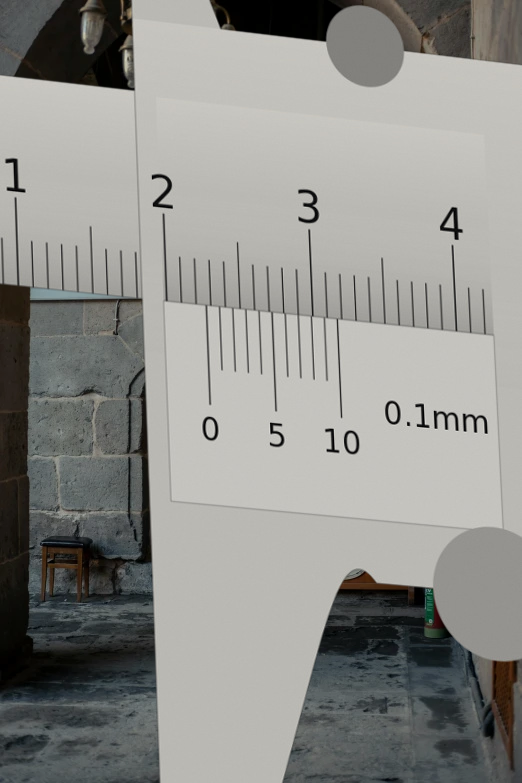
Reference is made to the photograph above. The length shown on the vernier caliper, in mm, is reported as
22.7 mm
